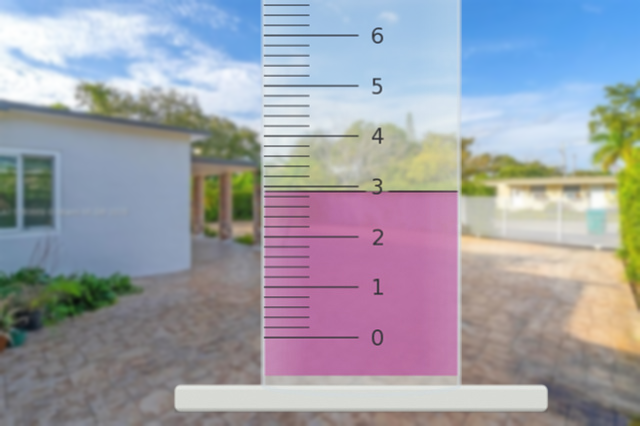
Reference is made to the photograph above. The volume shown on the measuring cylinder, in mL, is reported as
2.9 mL
